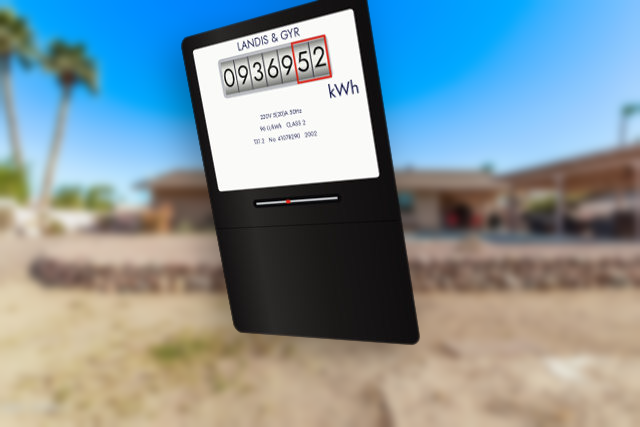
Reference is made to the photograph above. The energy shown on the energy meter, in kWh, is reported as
9369.52 kWh
